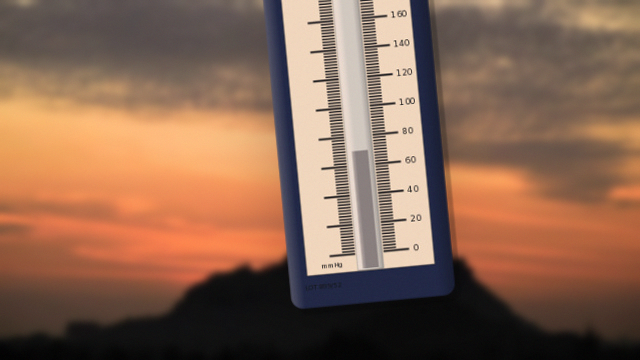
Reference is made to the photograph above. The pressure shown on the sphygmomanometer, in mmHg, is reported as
70 mmHg
